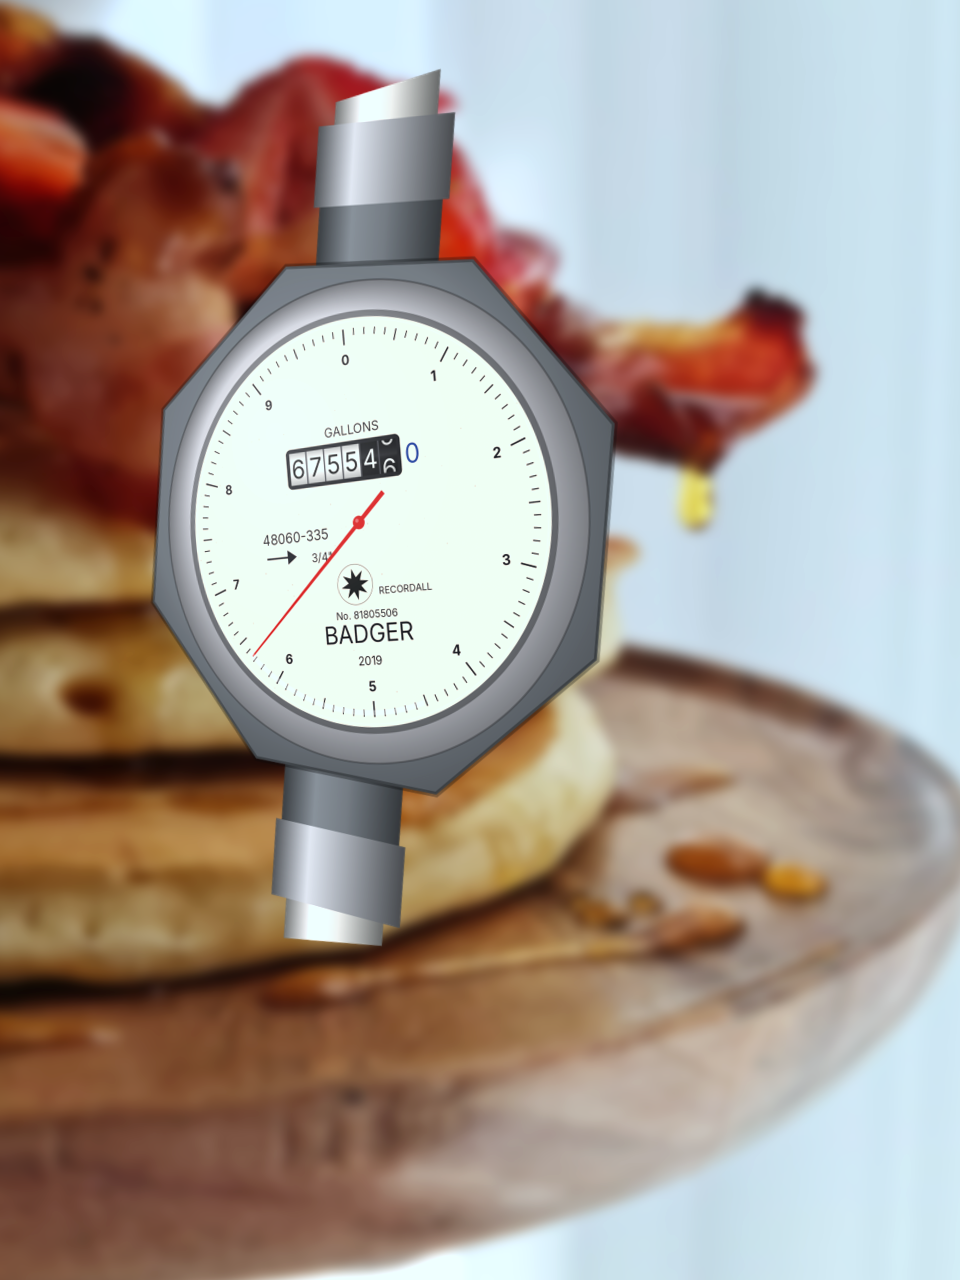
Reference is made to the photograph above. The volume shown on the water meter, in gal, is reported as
6755456.3 gal
